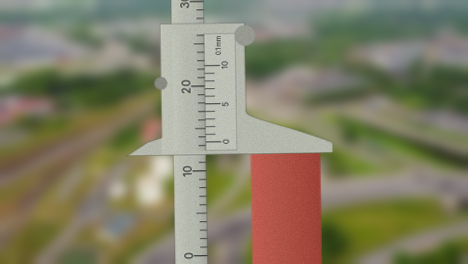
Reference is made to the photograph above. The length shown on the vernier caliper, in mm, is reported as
13.4 mm
